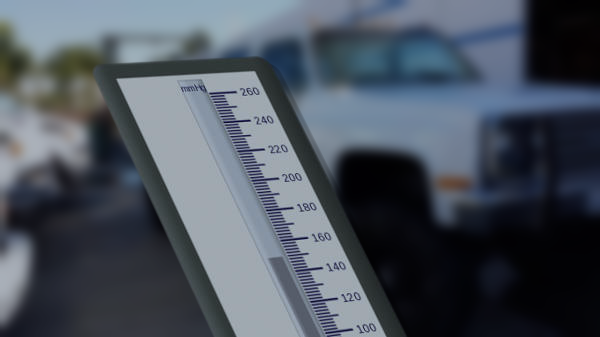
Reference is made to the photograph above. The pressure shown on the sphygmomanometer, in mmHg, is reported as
150 mmHg
